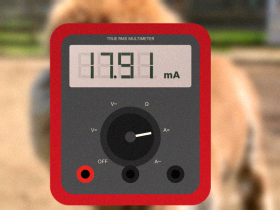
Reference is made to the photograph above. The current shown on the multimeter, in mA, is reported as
17.91 mA
